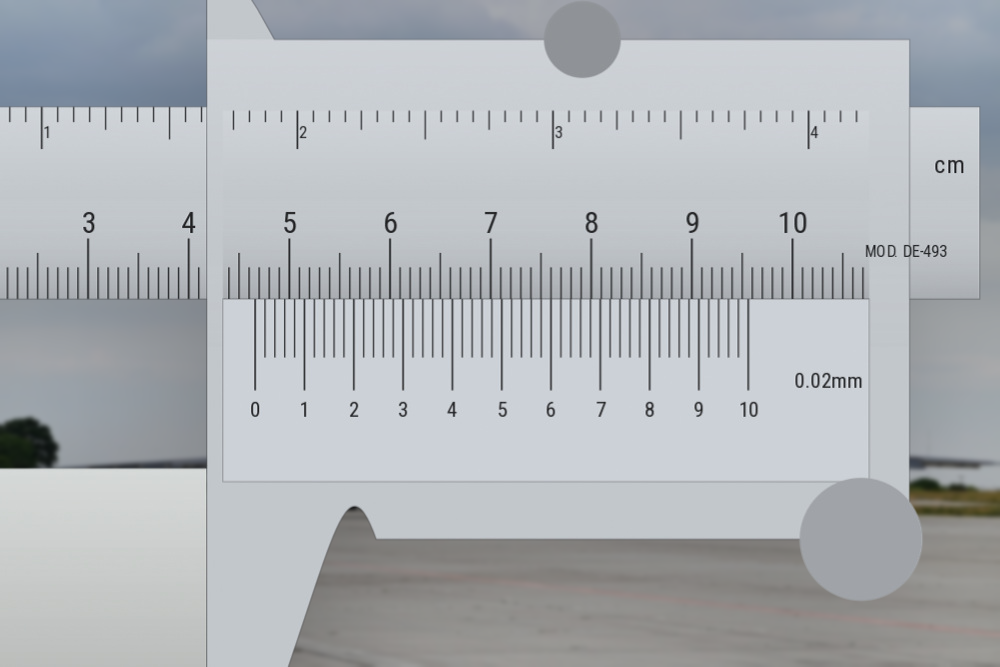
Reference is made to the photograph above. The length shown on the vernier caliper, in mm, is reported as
46.6 mm
